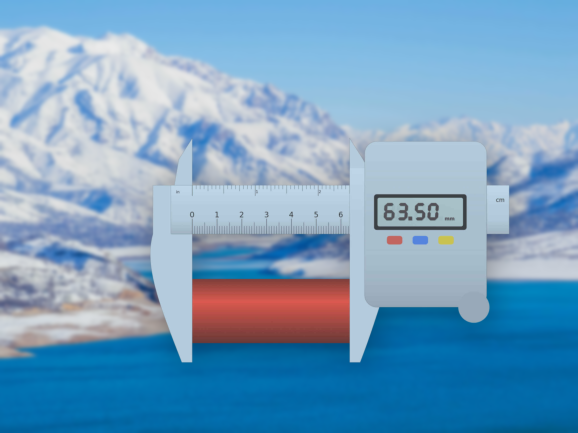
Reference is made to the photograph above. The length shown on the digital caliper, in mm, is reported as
63.50 mm
